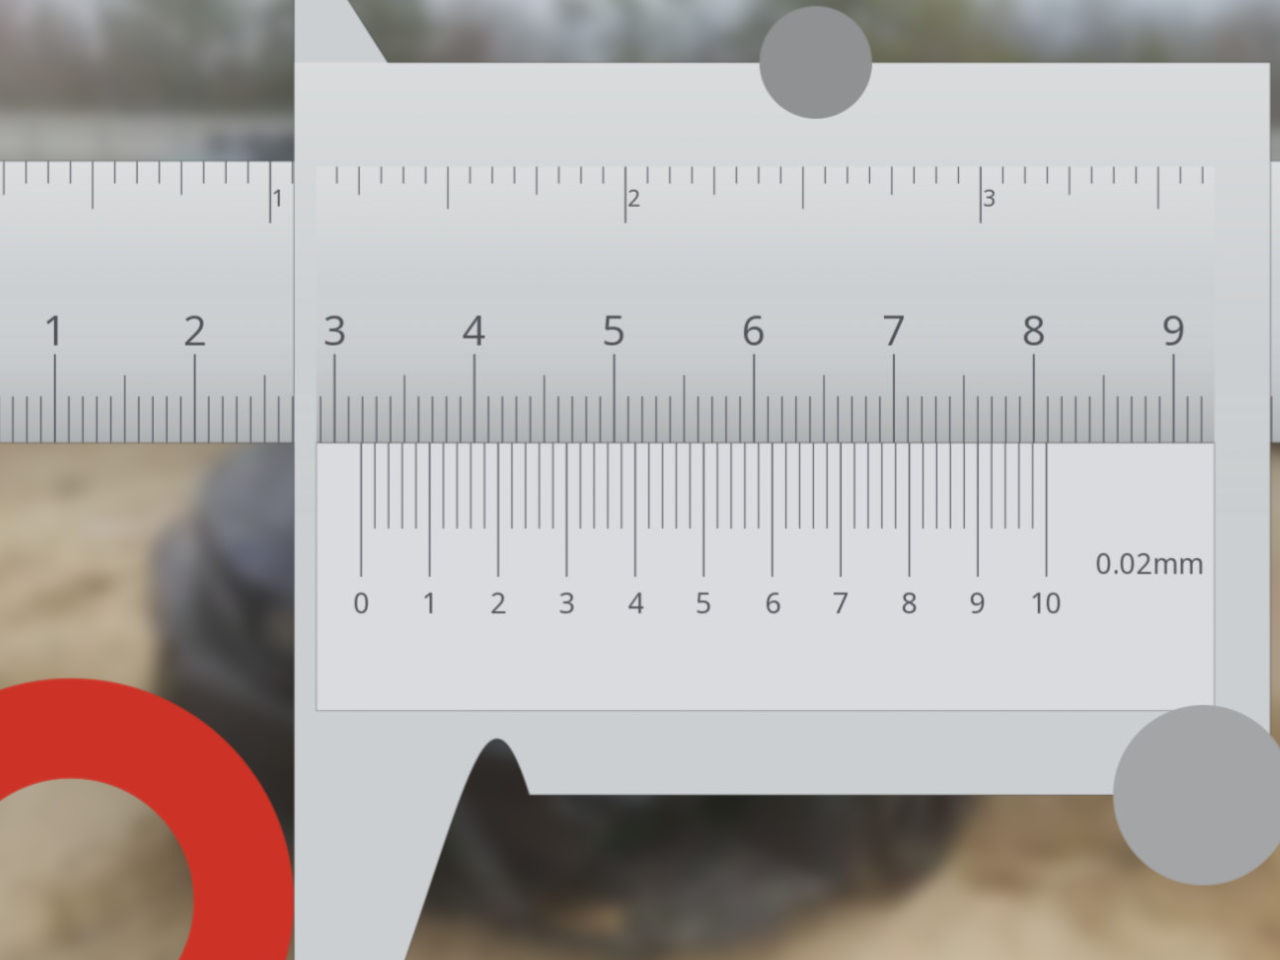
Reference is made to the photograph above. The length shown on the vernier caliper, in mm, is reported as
31.9 mm
